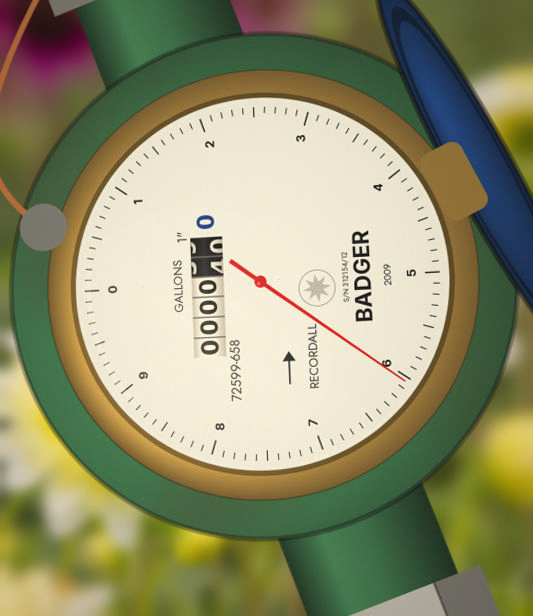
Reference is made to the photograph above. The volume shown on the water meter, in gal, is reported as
396.0 gal
